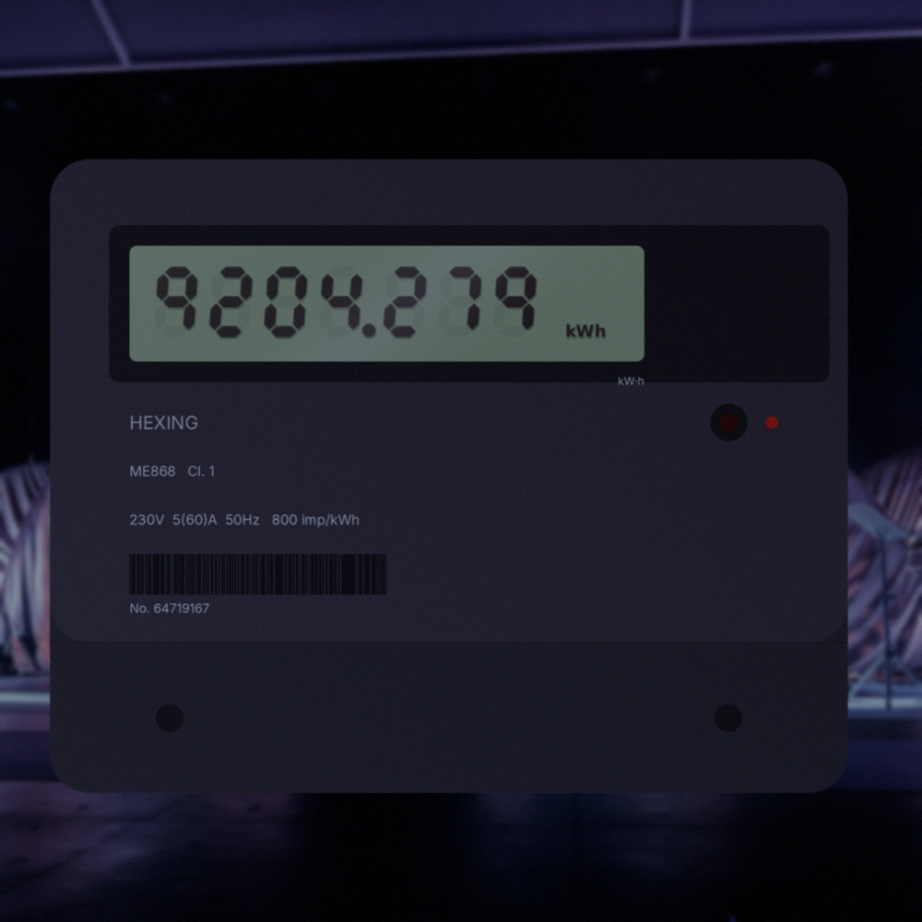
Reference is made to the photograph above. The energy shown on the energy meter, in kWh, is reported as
9204.279 kWh
